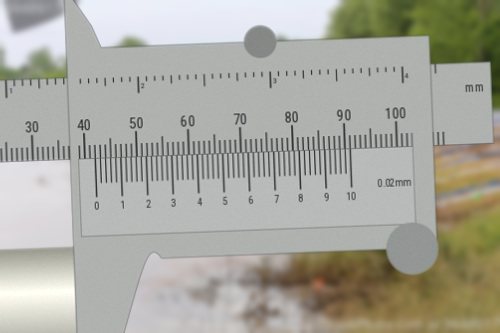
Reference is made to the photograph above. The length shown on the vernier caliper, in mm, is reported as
42.0 mm
